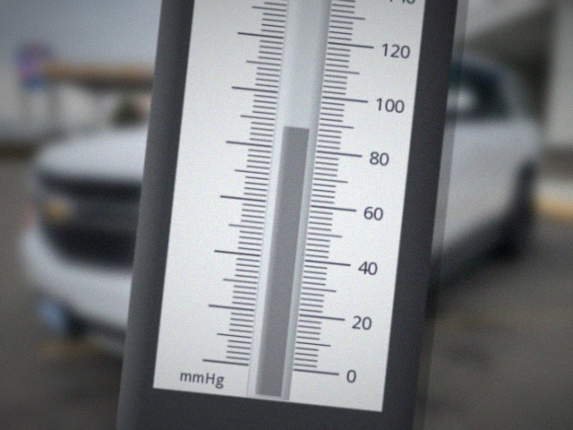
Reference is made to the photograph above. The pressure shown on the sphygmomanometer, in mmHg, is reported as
88 mmHg
